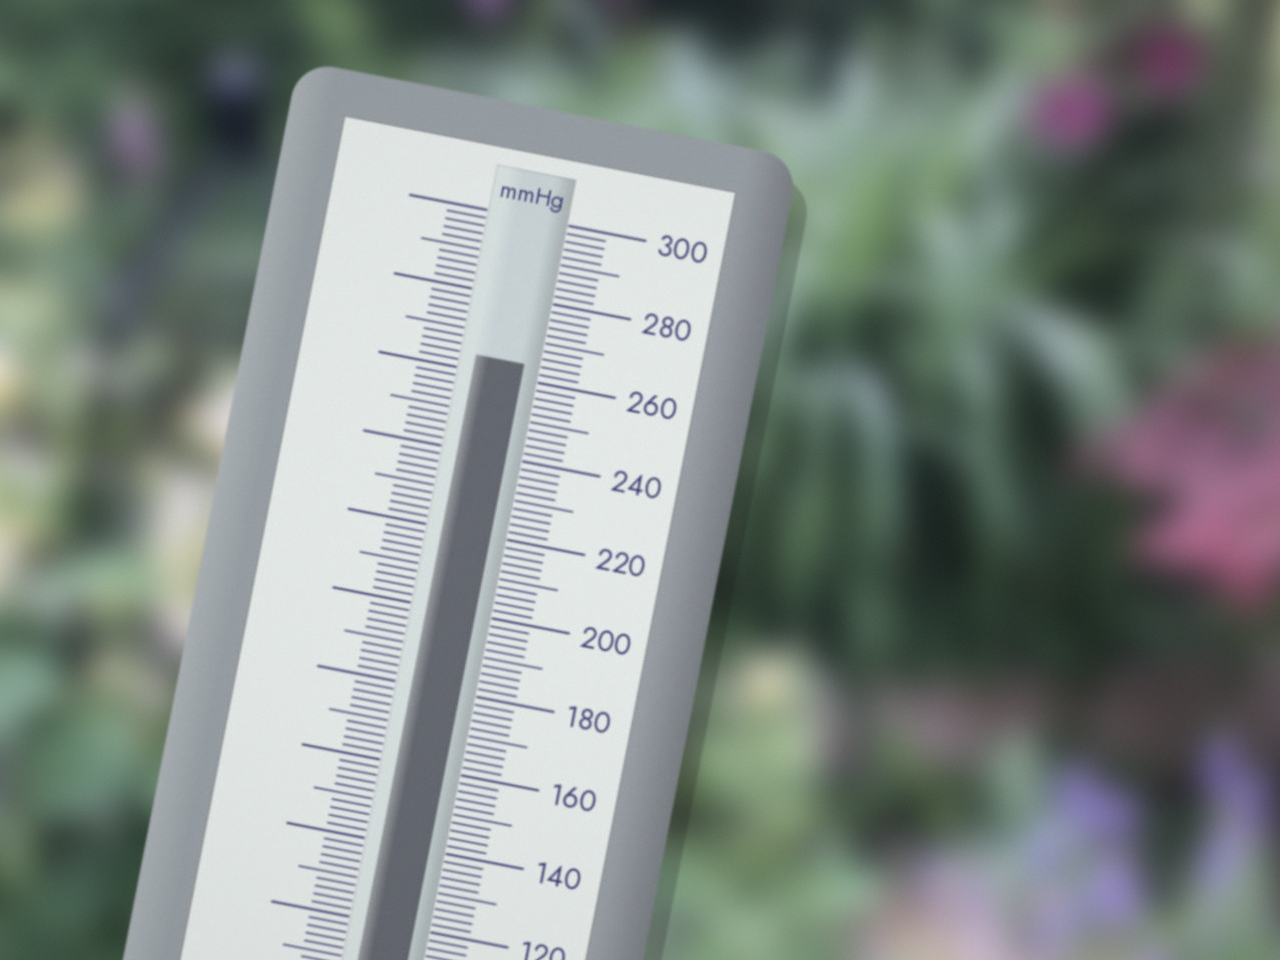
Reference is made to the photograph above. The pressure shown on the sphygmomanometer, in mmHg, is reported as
264 mmHg
